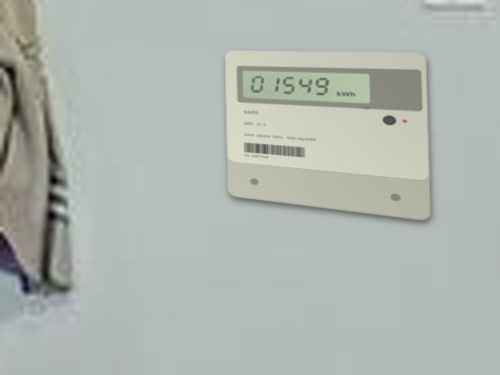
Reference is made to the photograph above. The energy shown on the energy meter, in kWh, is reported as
1549 kWh
